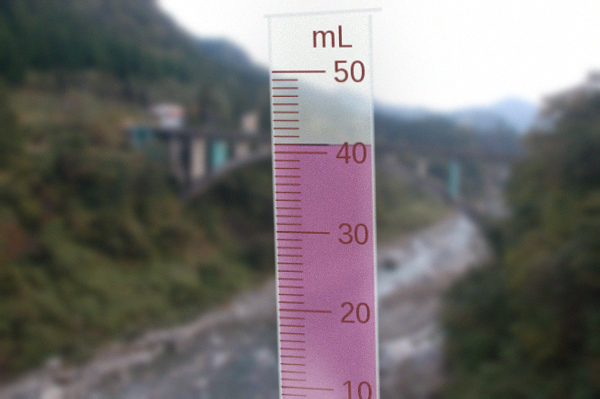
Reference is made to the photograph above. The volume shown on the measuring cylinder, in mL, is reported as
41 mL
